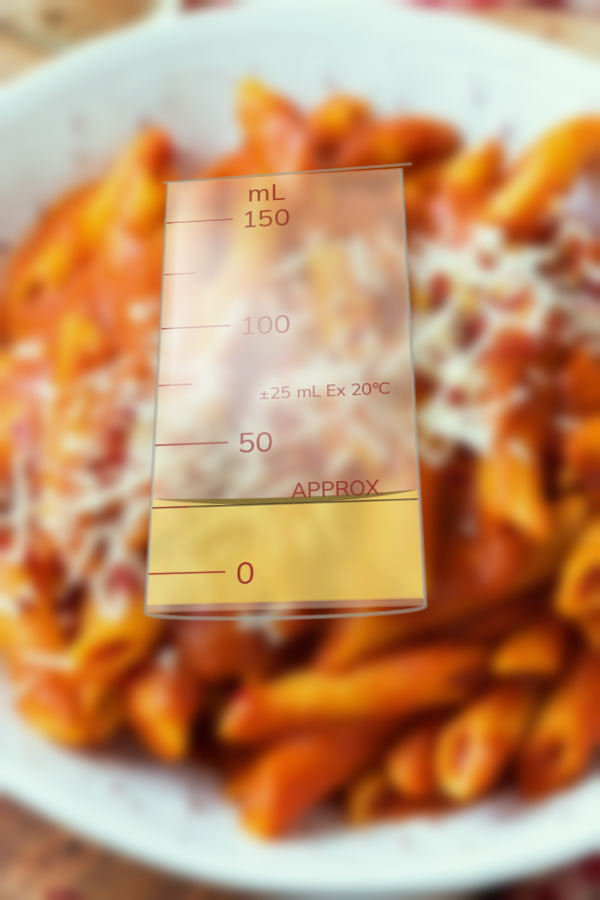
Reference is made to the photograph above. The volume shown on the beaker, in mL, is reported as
25 mL
